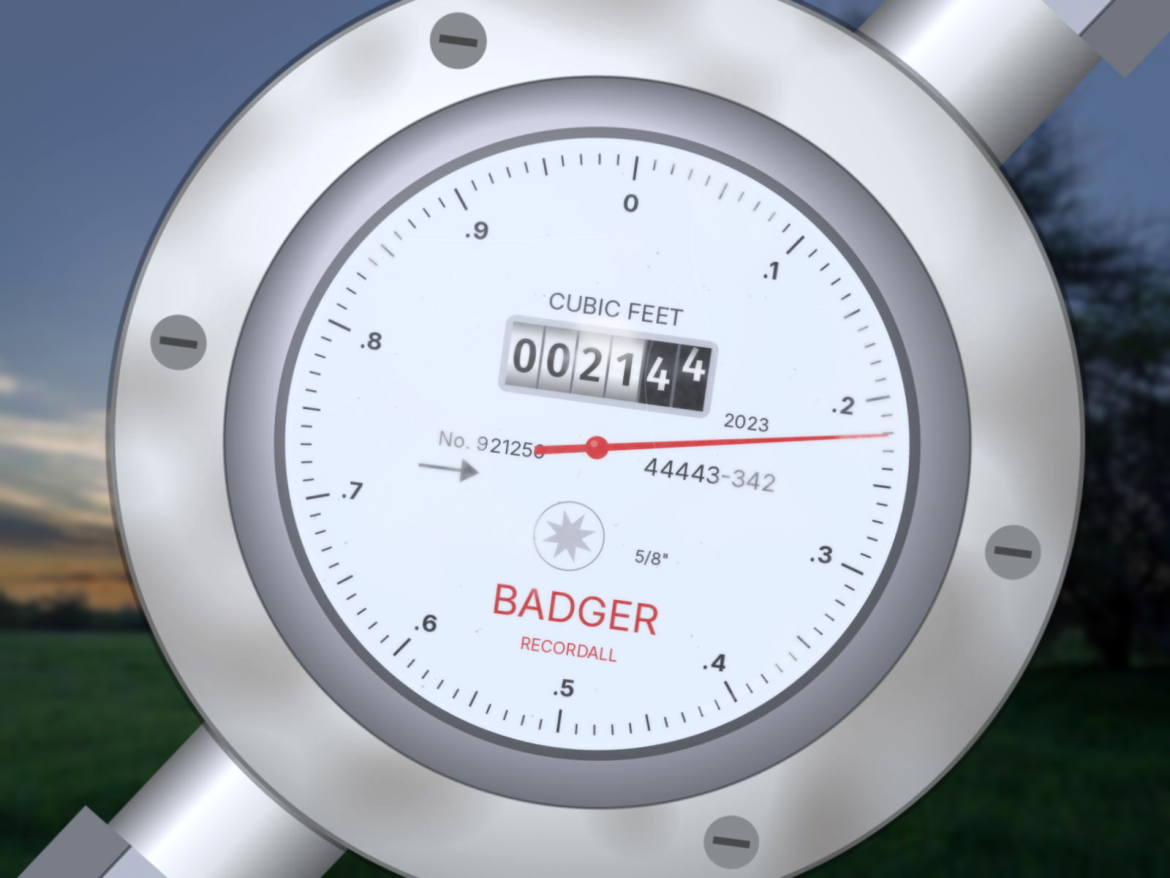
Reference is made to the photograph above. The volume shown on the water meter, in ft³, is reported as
2144.22 ft³
